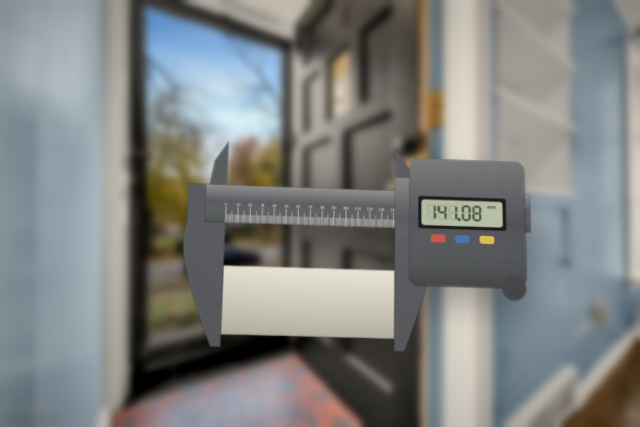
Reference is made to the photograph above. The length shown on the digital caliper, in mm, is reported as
141.08 mm
